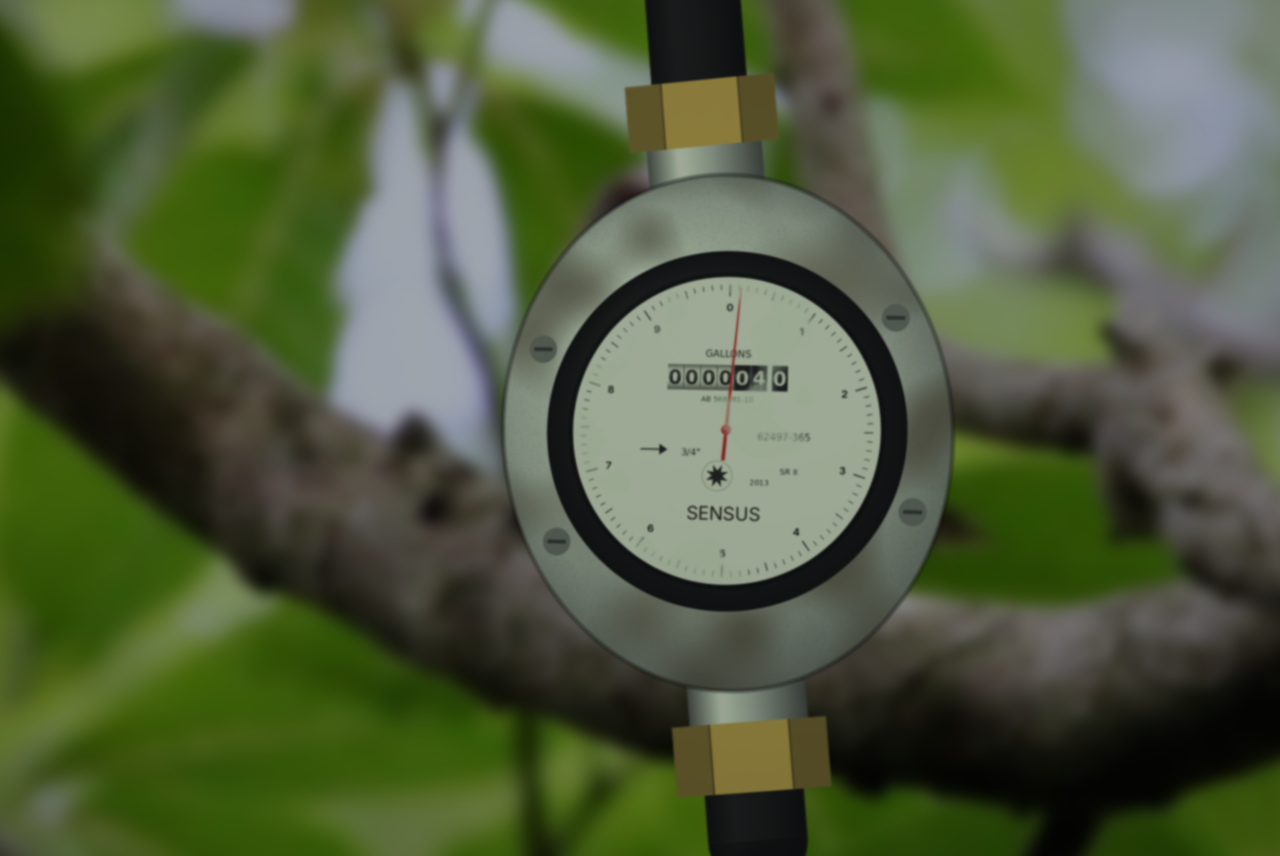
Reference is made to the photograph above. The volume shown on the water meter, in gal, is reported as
40.1 gal
